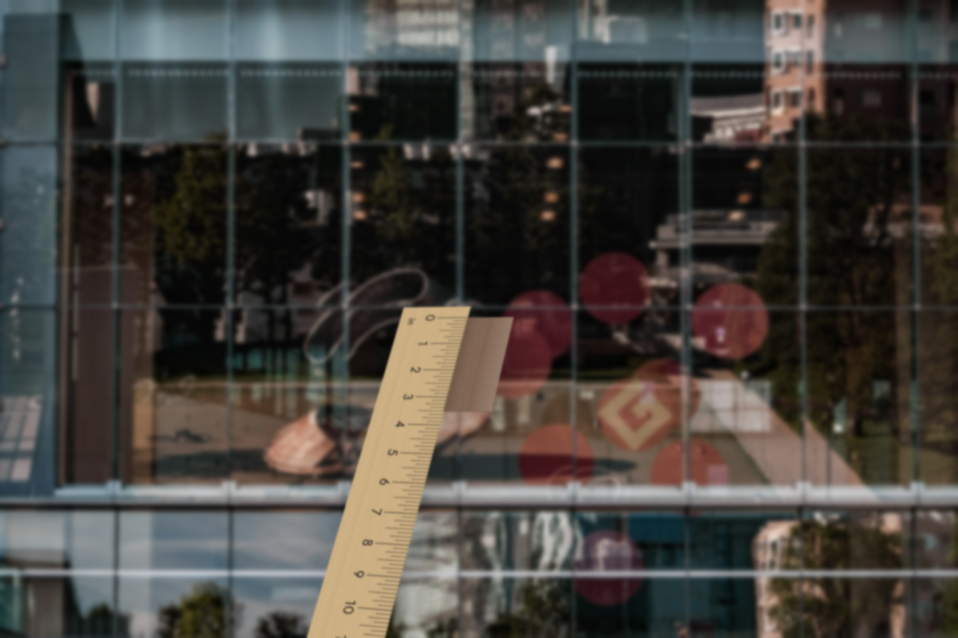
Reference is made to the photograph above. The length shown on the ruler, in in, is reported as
3.5 in
